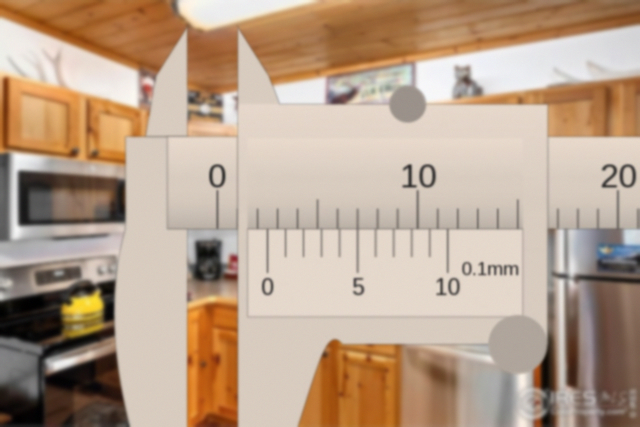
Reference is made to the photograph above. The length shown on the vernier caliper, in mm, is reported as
2.5 mm
